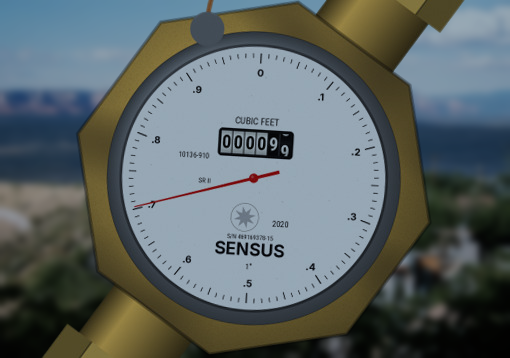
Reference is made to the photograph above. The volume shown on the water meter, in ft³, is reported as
98.70 ft³
